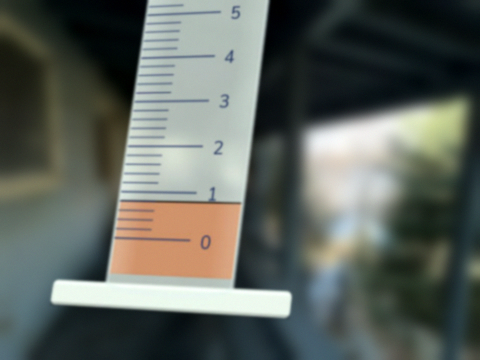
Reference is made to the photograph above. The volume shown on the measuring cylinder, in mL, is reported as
0.8 mL
